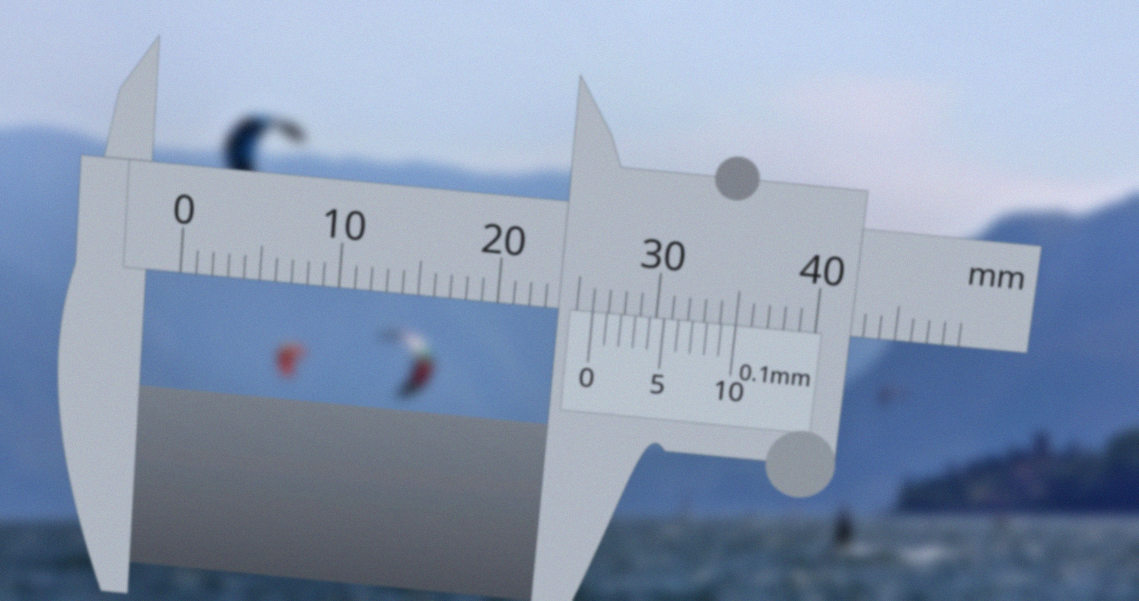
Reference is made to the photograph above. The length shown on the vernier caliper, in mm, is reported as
26.0 mm
